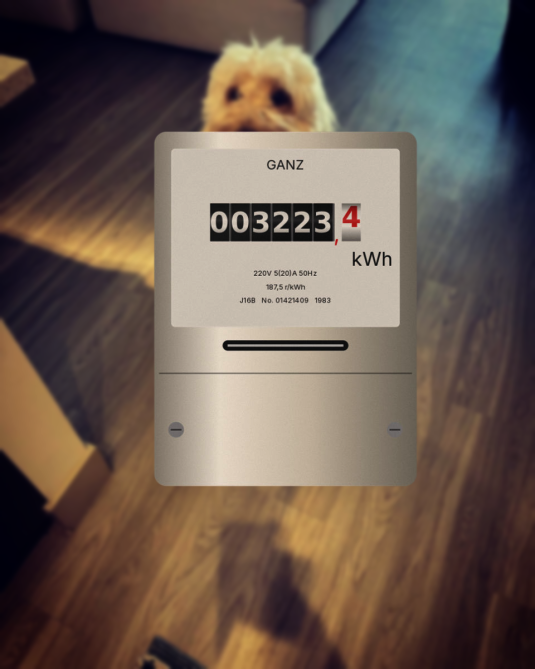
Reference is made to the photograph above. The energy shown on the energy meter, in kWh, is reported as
3223.4 kWh
